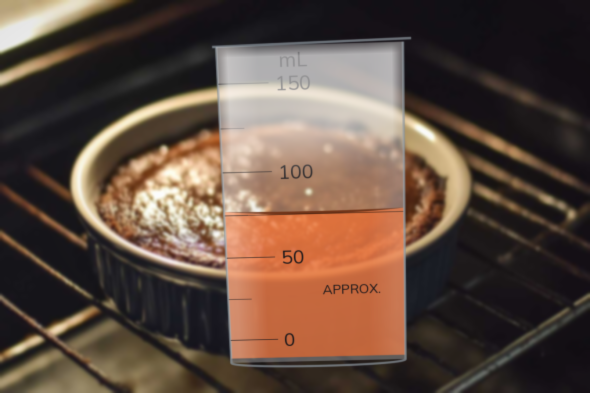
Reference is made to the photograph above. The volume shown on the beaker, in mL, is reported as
75 mL
